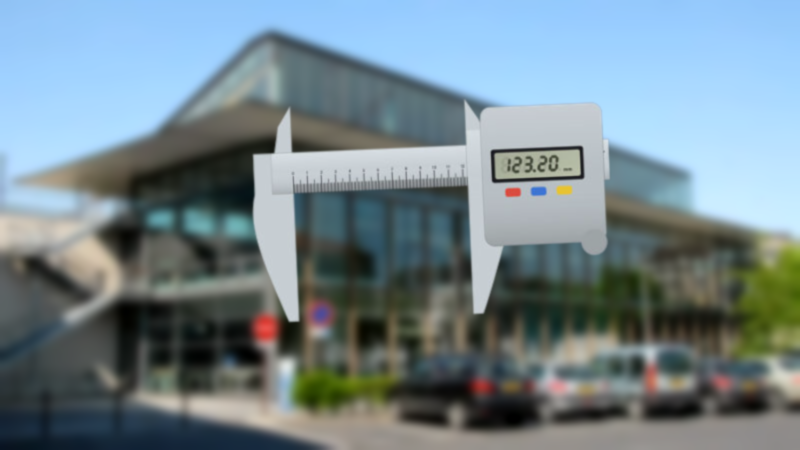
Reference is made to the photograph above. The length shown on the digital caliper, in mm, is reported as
123.20 mm
